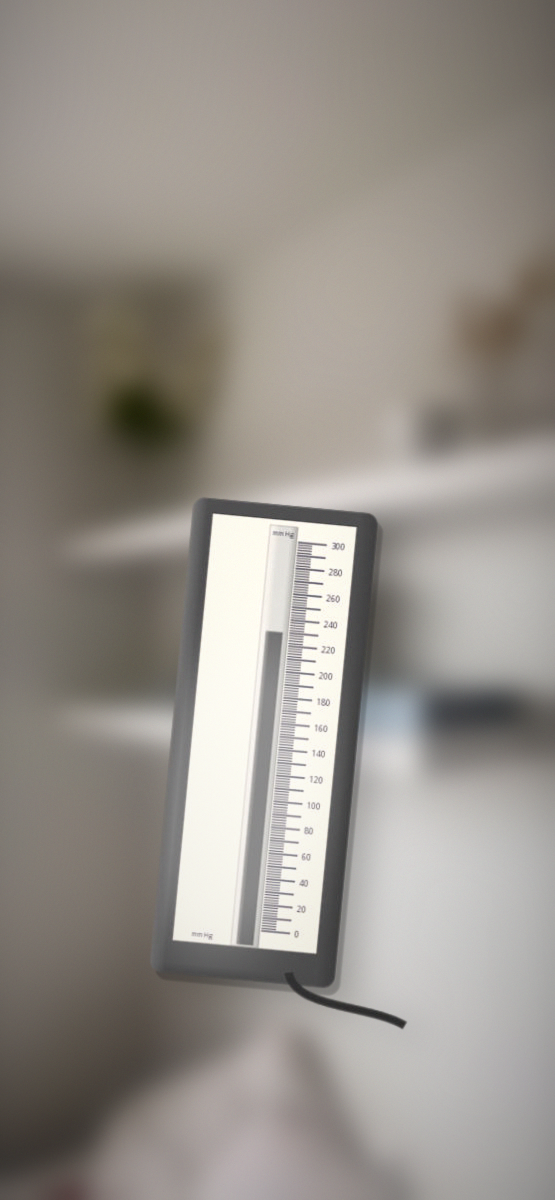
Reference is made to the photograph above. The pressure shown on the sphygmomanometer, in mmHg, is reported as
230 mmHg
